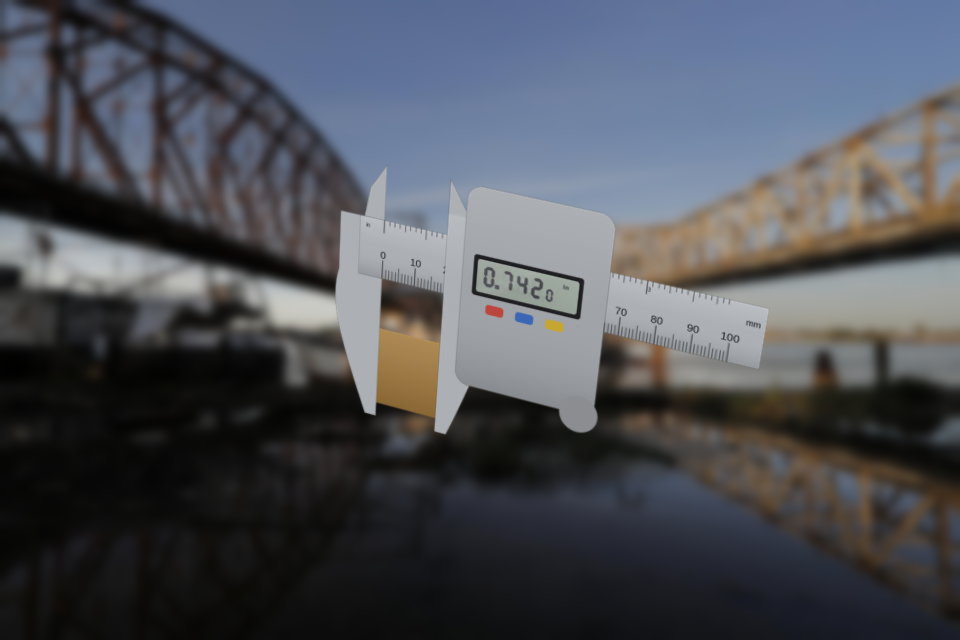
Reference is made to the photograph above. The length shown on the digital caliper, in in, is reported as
0.7420 in
